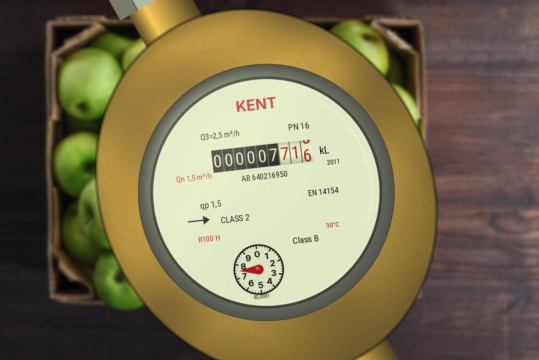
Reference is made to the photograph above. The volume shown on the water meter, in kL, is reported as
7.7157 kL
